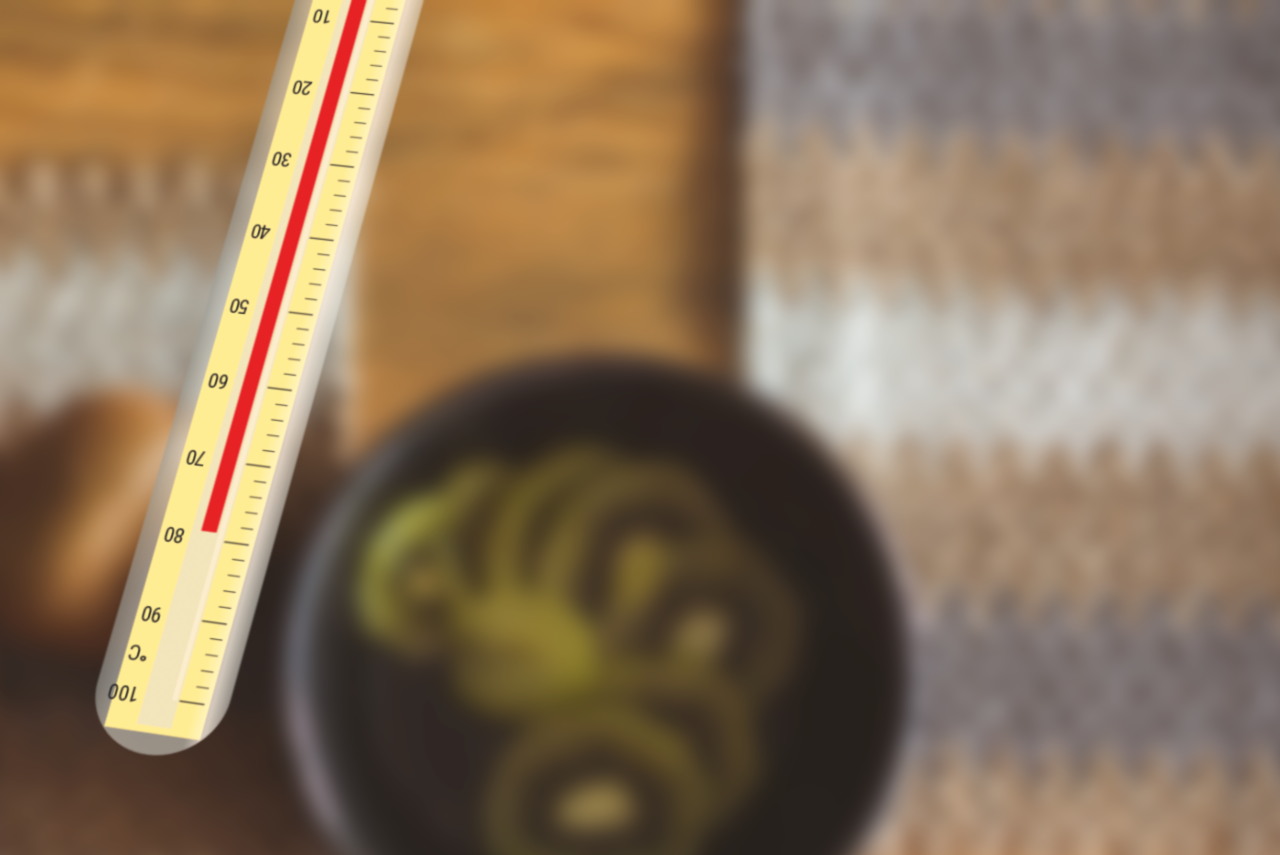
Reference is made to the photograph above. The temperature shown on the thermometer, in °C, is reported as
79 °C
